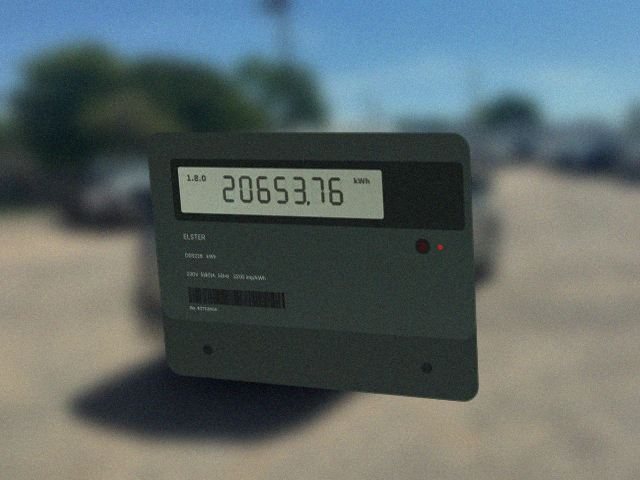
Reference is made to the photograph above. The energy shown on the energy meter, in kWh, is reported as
20653.76 kWh
